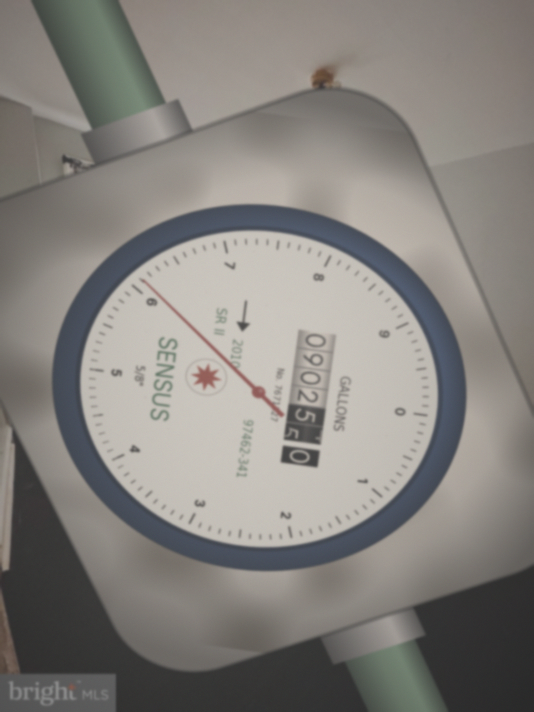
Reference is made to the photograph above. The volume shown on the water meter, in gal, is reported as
902546.1 gal
